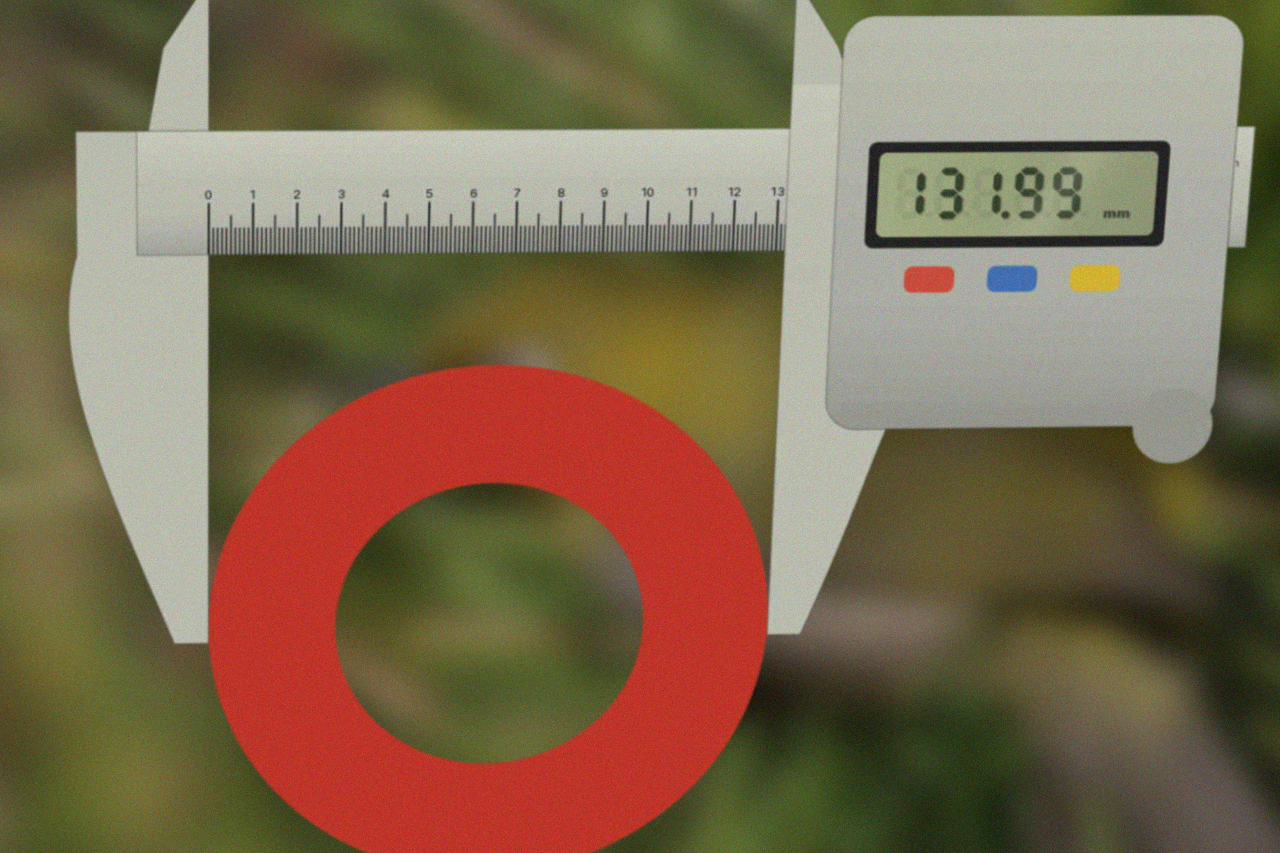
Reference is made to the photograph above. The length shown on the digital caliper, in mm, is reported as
131.99 mm
